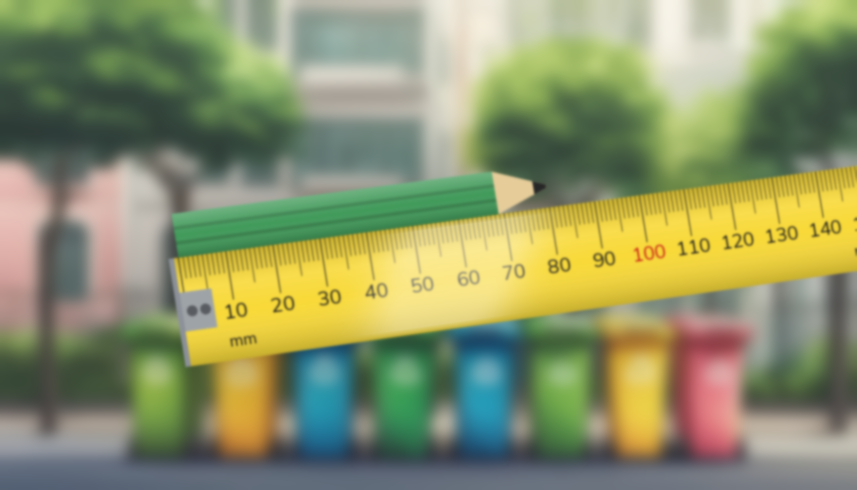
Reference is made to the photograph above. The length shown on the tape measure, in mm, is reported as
80 mm
